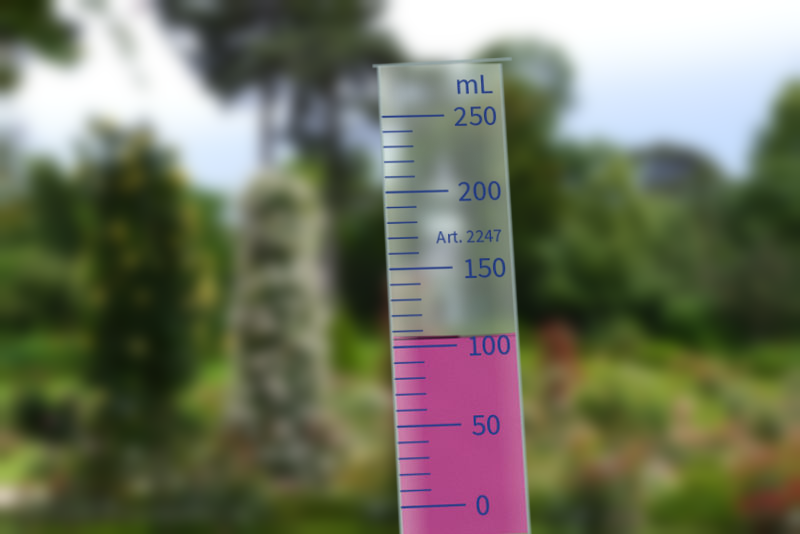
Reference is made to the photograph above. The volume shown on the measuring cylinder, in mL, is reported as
105 mL
